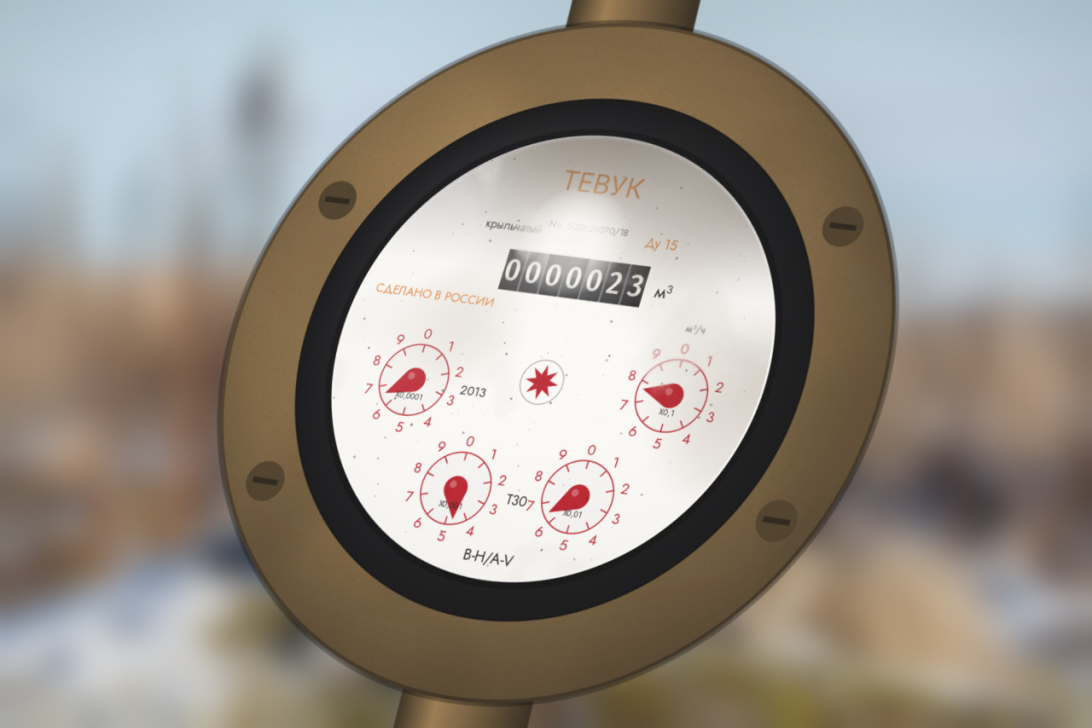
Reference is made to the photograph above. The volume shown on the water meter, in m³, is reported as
23.7646 m³
